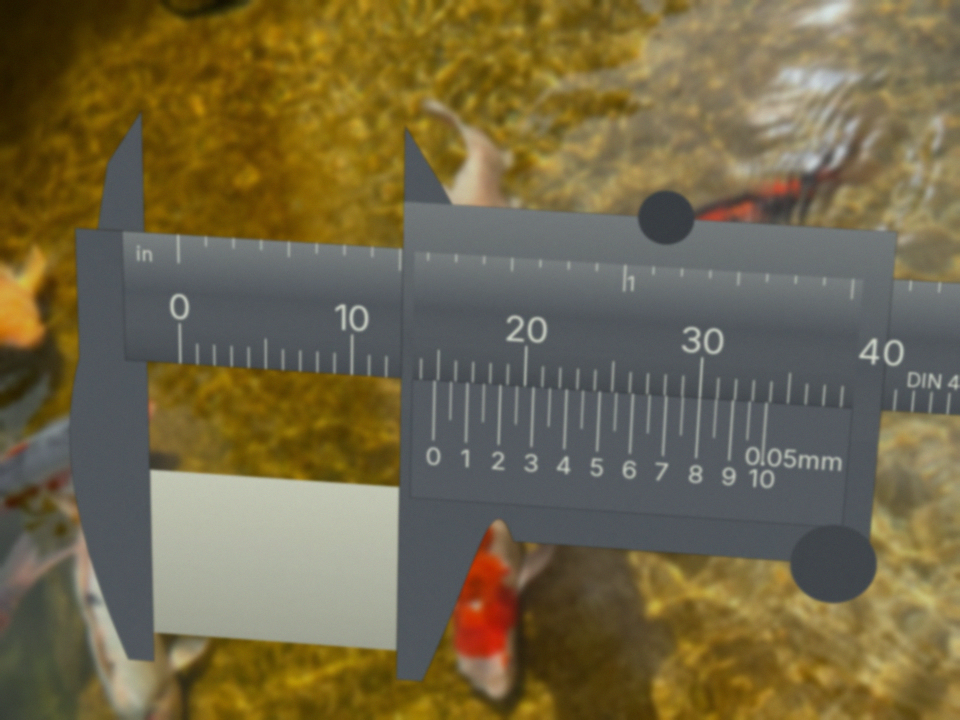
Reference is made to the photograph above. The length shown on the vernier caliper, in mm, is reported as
14.8 mm
